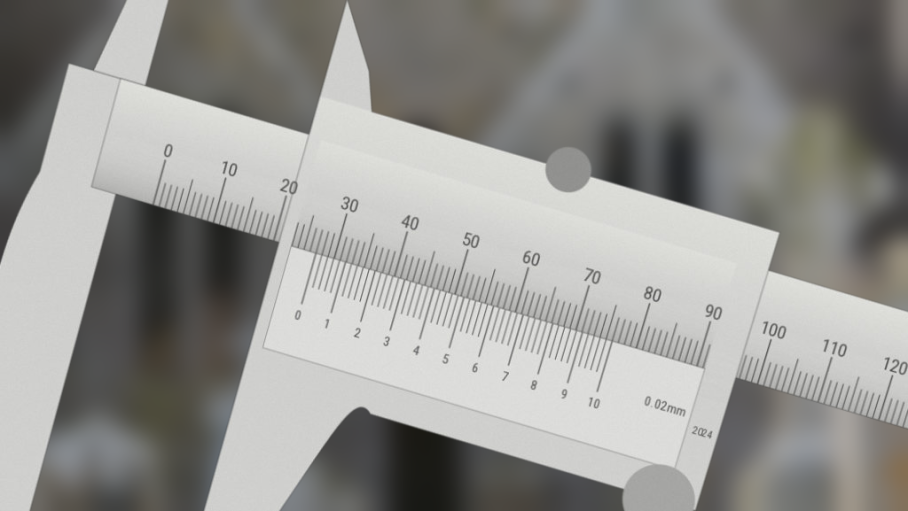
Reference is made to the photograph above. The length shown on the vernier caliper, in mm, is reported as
27.0 mm
